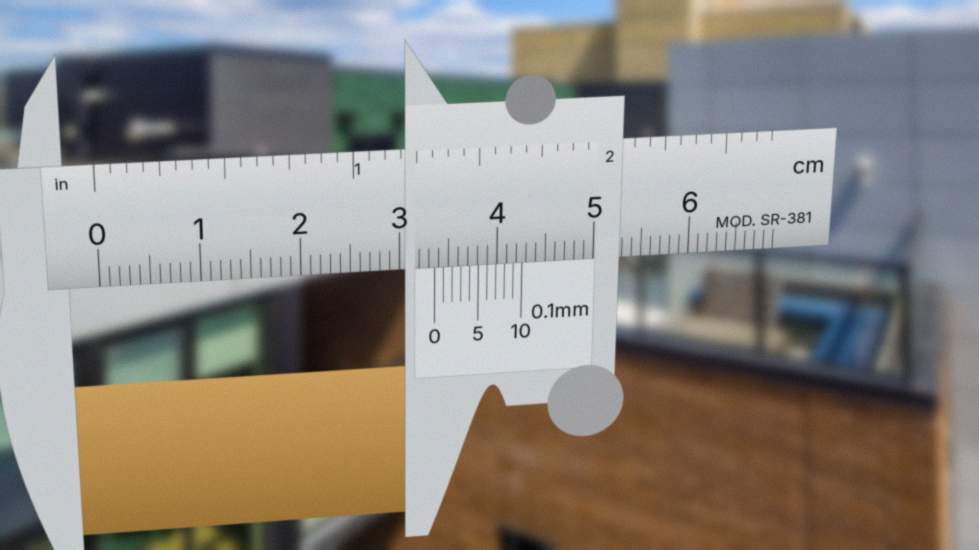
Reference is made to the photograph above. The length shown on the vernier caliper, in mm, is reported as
33.6 mm
